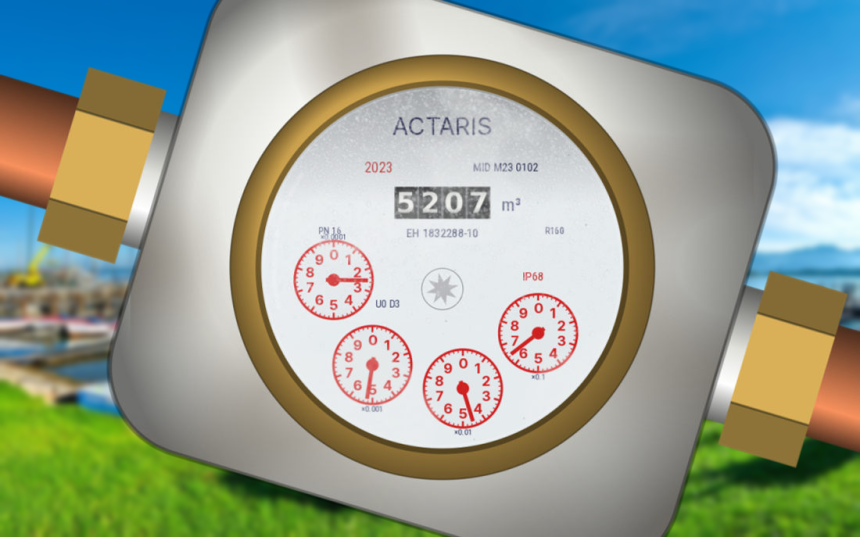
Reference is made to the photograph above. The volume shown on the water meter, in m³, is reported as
5207.6452 m³
